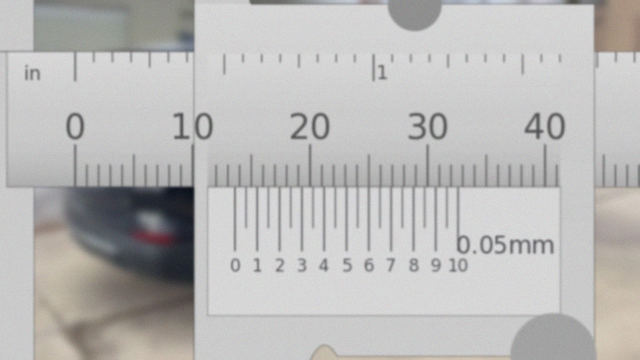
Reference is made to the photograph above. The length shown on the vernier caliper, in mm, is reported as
13.6 mm
